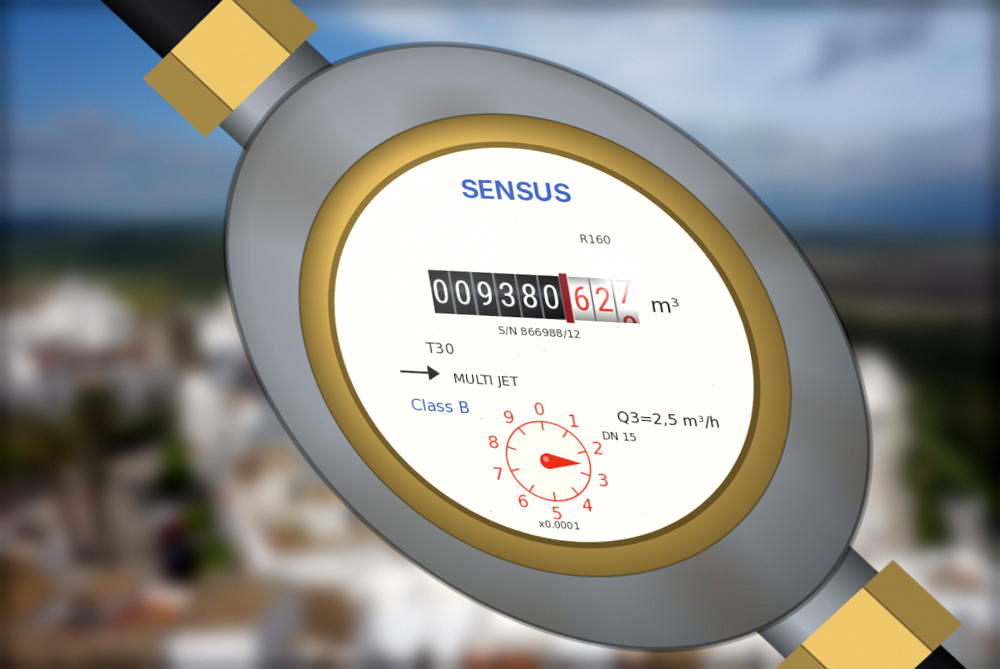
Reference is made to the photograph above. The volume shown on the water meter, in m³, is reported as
9380.6272 m³
